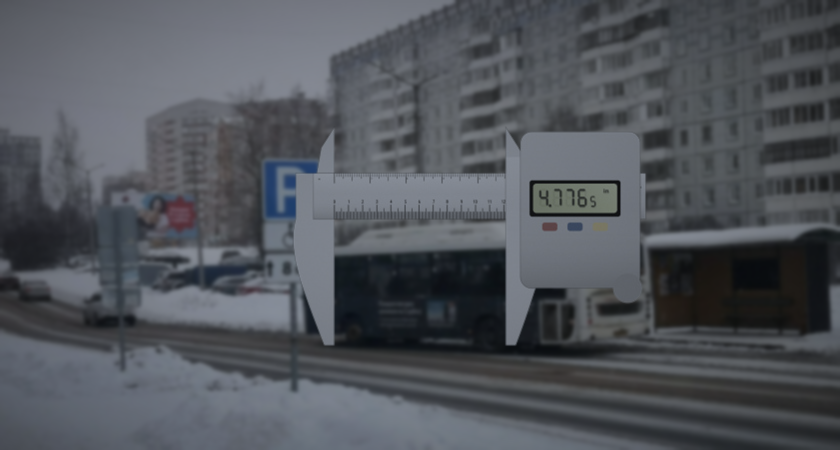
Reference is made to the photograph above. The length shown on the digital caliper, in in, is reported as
4.7765 in
